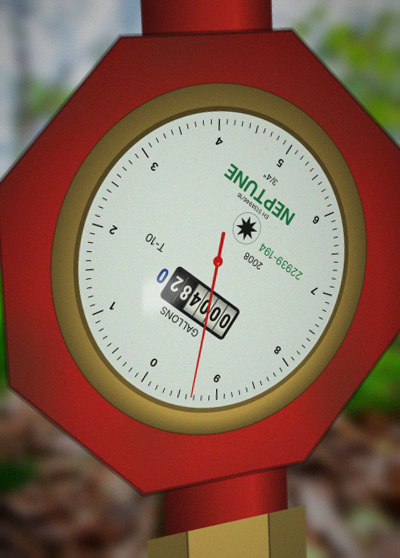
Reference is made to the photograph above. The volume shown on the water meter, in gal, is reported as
4819.3 gal
